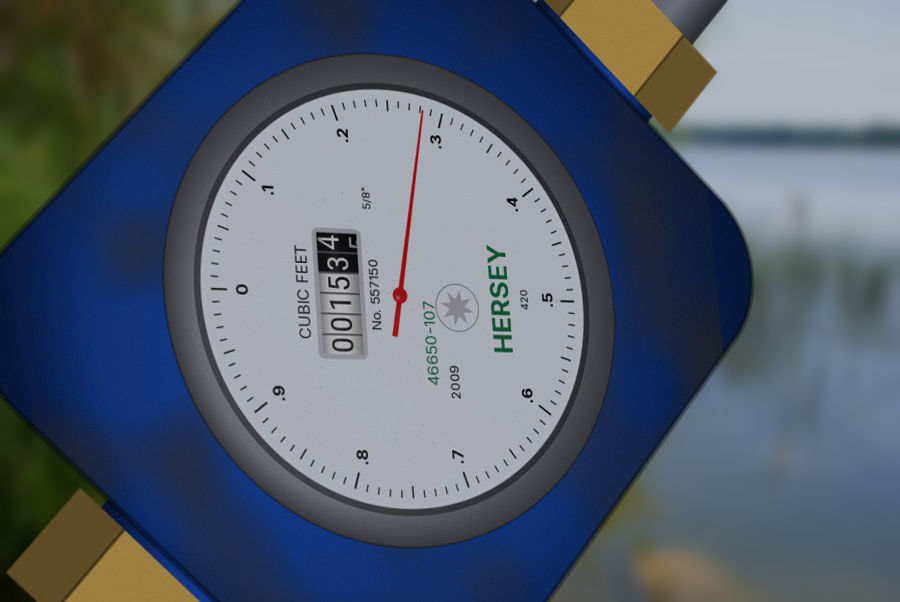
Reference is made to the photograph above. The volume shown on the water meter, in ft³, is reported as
1534.28 ft³
